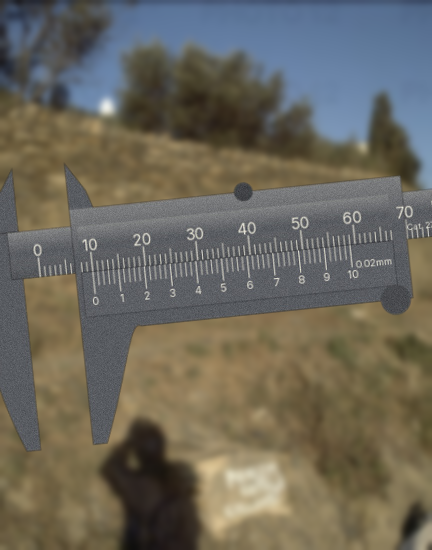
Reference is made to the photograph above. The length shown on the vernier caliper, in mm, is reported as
10.0 mm
